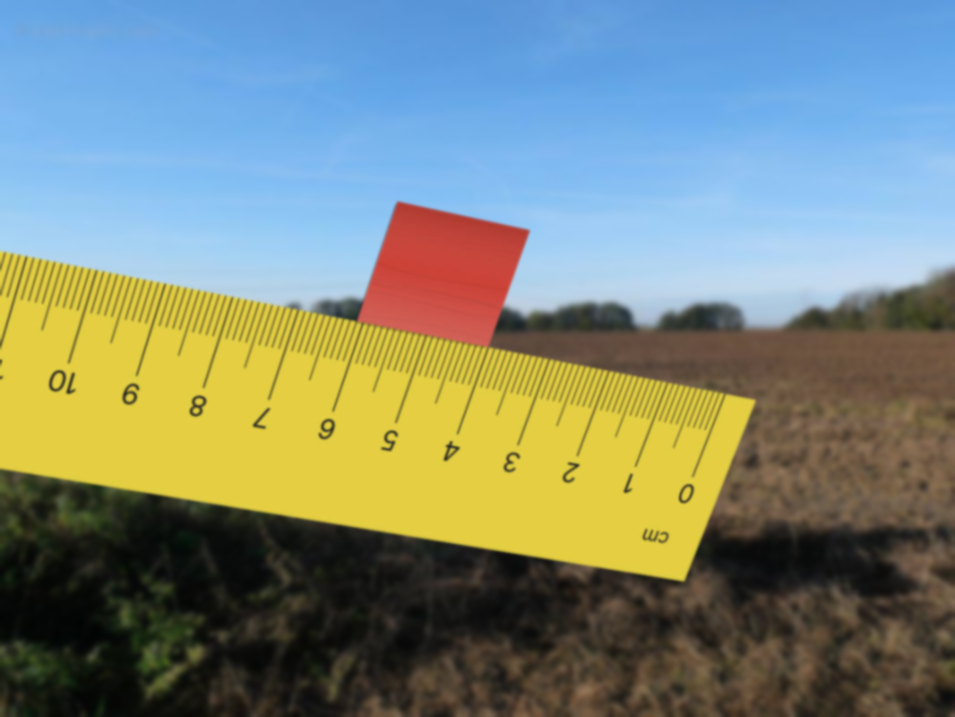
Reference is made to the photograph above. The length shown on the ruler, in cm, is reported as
2.1 cm
